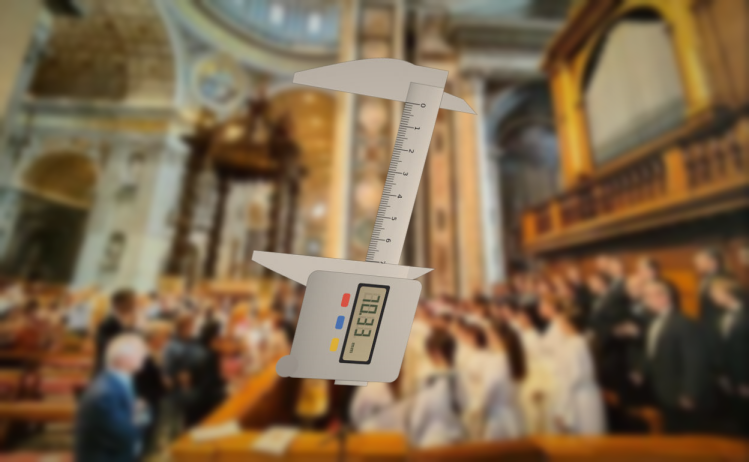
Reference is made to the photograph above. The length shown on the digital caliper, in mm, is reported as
70.33 mm
